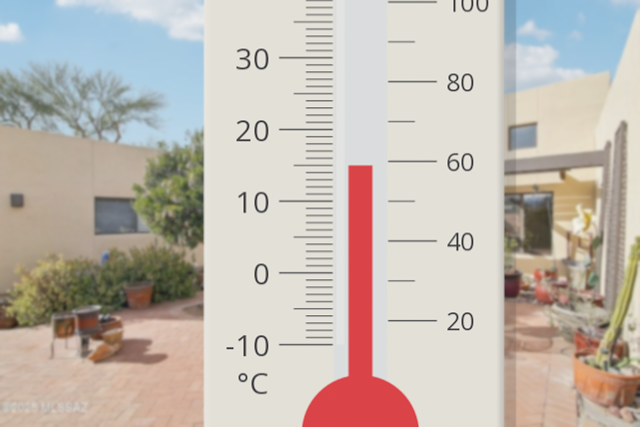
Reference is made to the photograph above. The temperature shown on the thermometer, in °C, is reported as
15 °C
